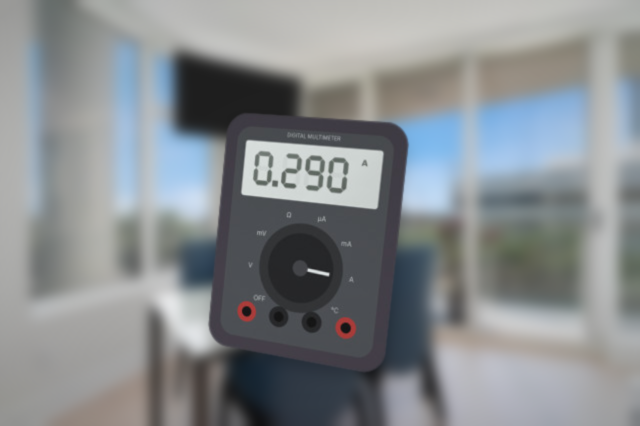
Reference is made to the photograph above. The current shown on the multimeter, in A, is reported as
0.290 A
